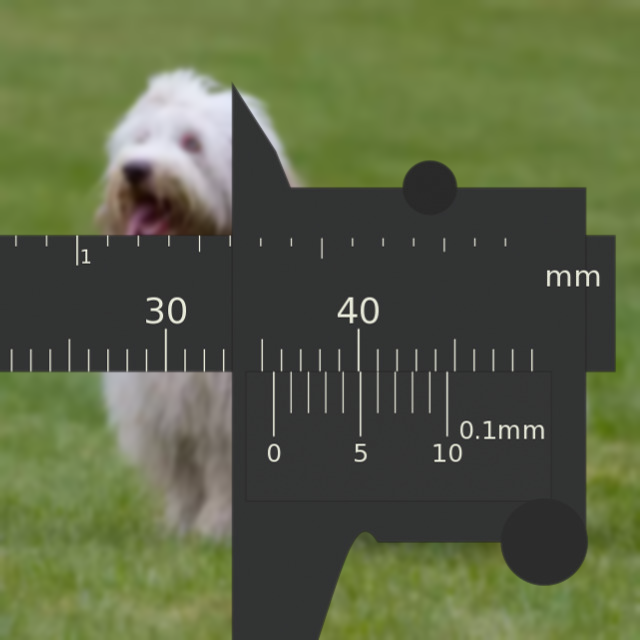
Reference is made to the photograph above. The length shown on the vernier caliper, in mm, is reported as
35.6 mm
